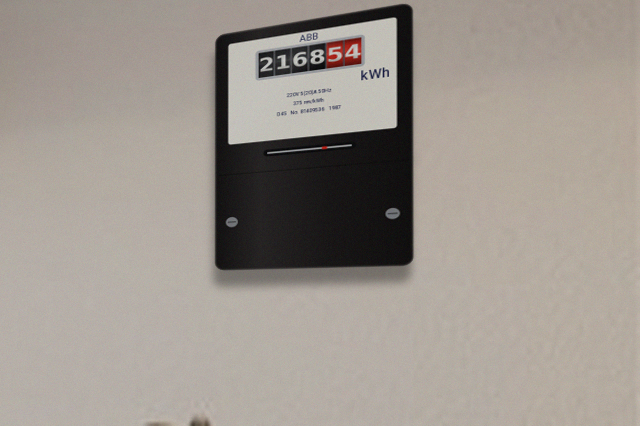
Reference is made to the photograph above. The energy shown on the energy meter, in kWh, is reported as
2168.54 kWh
